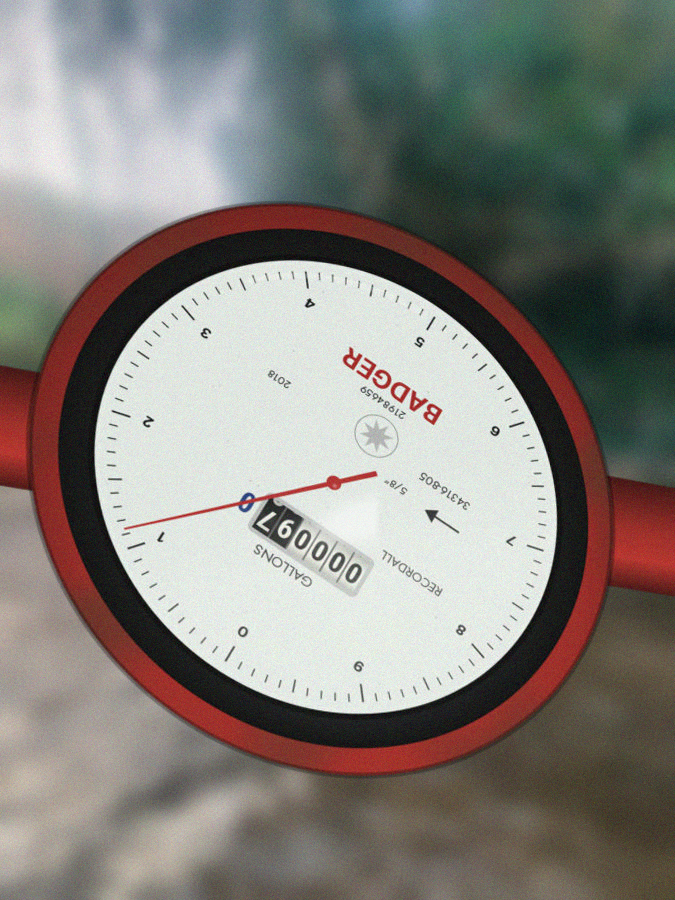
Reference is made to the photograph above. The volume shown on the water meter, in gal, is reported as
971.1 gal
